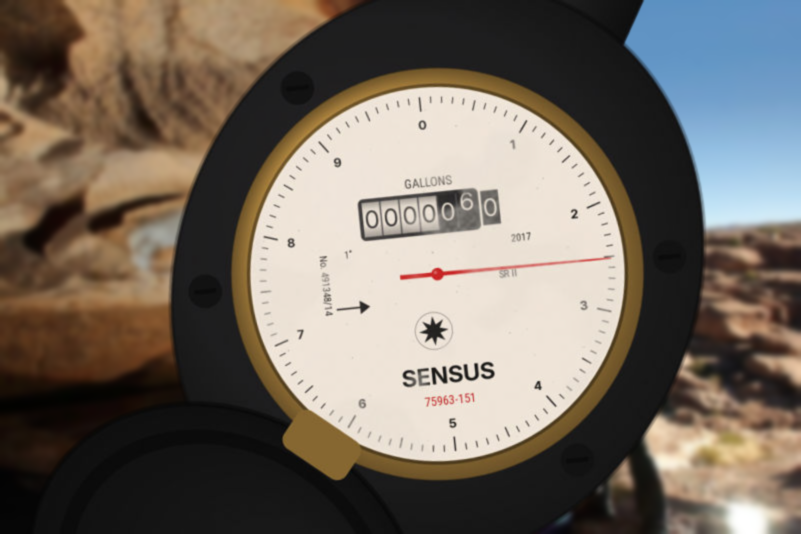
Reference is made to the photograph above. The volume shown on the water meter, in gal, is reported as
62.5 gal
